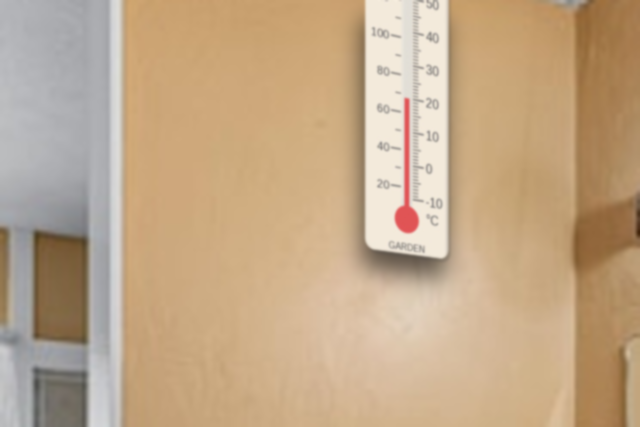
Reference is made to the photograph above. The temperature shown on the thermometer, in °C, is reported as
20 °C
